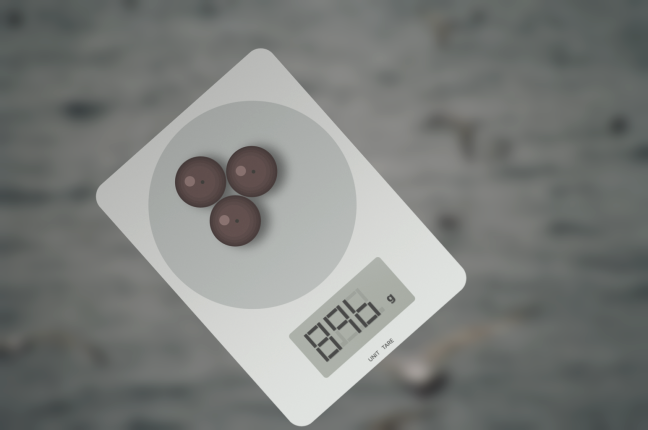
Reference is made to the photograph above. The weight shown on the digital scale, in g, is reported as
896 g
